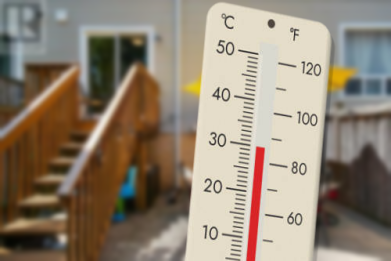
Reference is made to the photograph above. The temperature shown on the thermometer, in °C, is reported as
30 °C
